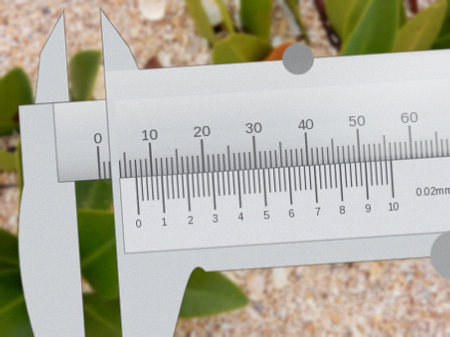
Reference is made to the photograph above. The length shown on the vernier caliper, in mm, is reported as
7.0 mm
